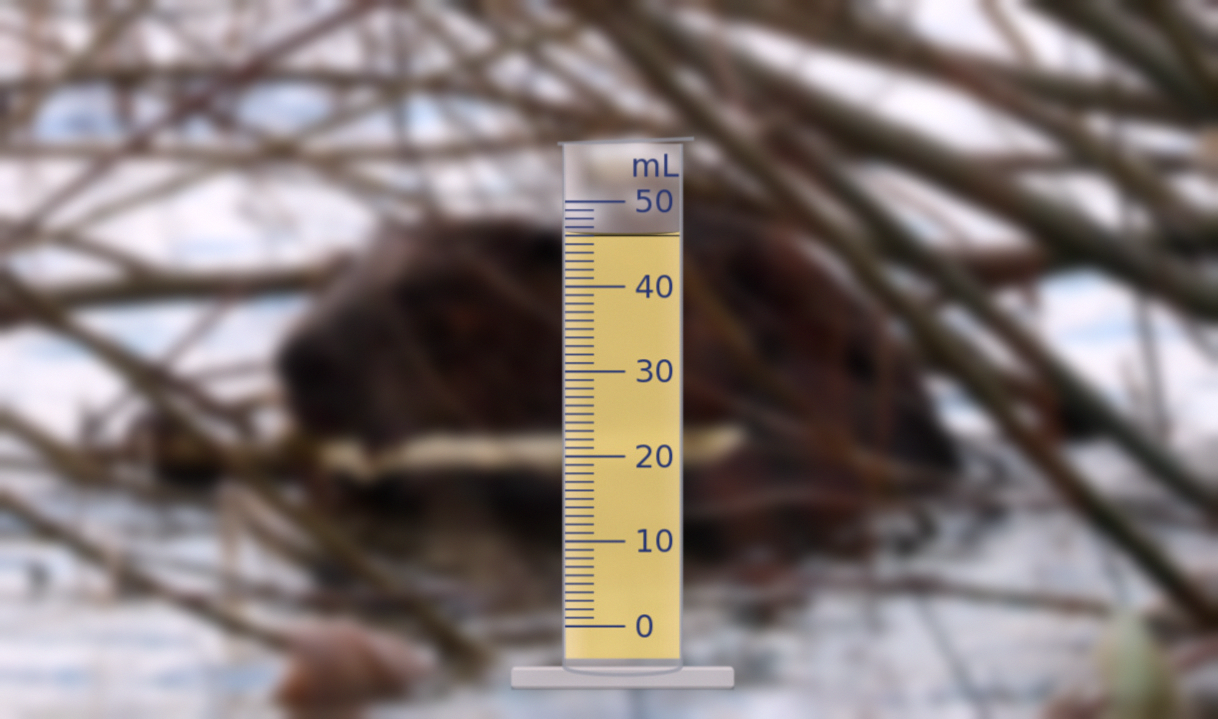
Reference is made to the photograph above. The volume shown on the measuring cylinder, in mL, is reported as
46 mL
